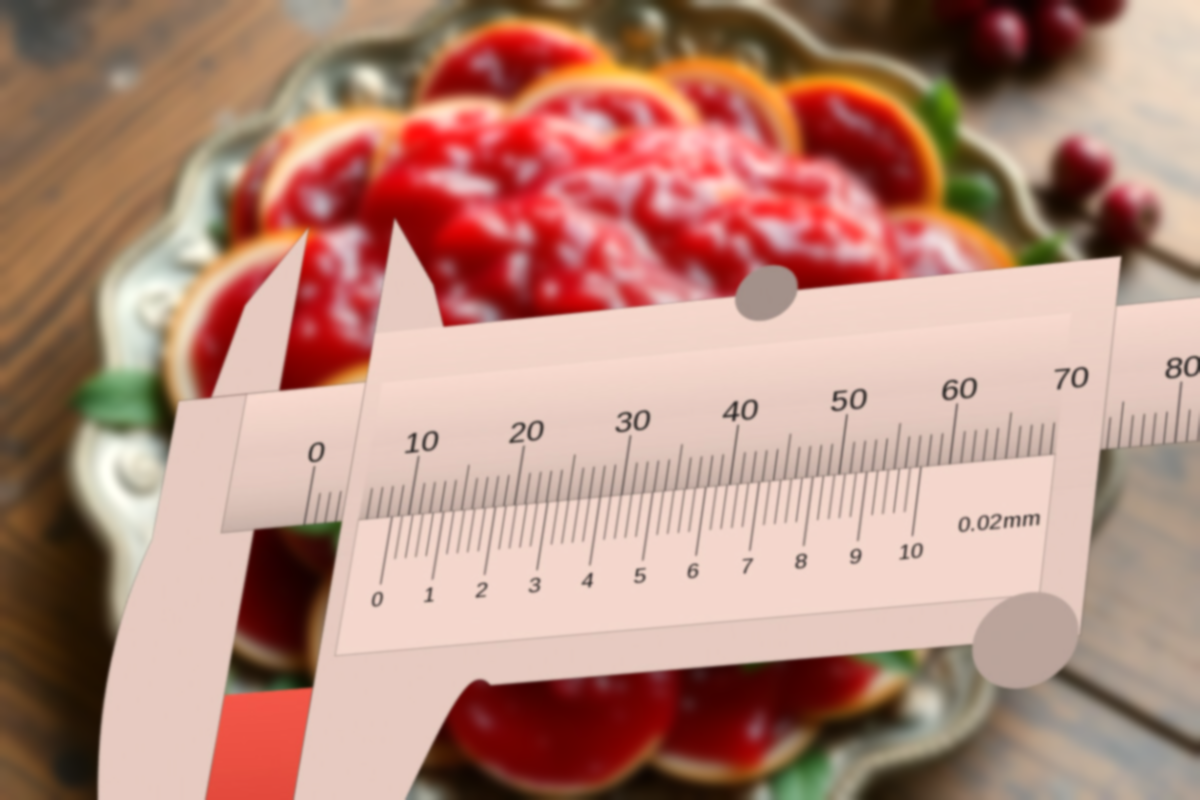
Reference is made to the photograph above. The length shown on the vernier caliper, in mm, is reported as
8.4 mm
